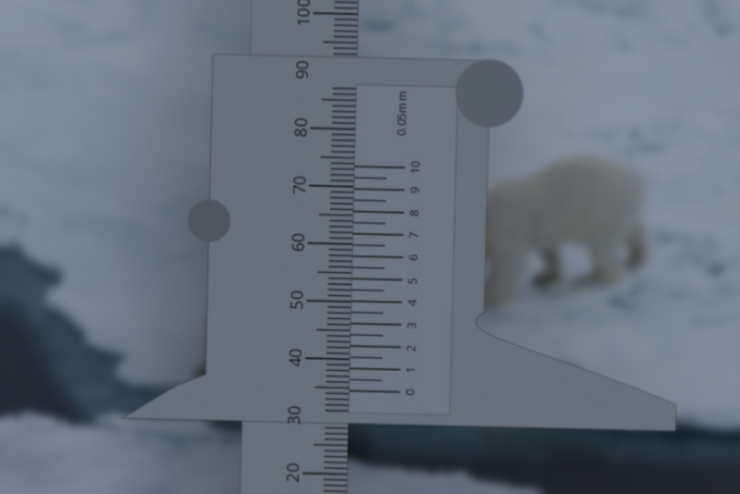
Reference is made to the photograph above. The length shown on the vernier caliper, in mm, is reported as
34.5 mm
